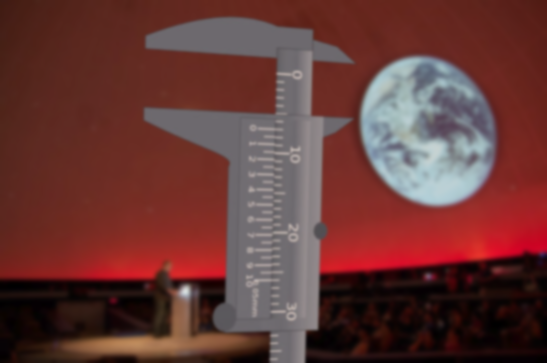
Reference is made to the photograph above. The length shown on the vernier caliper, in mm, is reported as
7.0 mm
